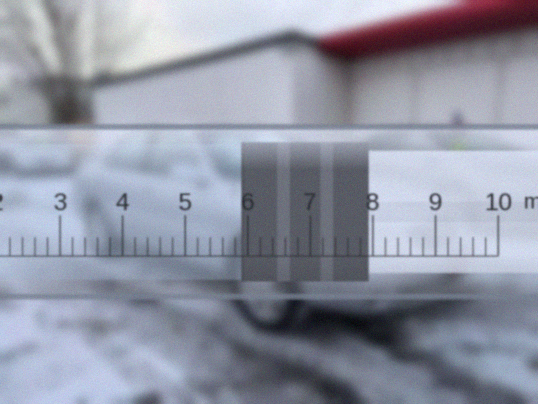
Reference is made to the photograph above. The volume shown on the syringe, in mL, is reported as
5.9 mL
